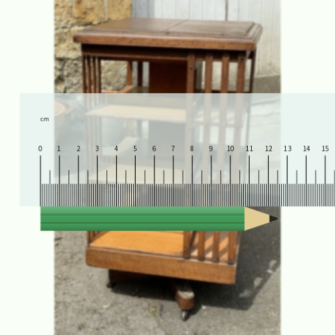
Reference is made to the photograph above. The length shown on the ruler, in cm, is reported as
12.5 cm
